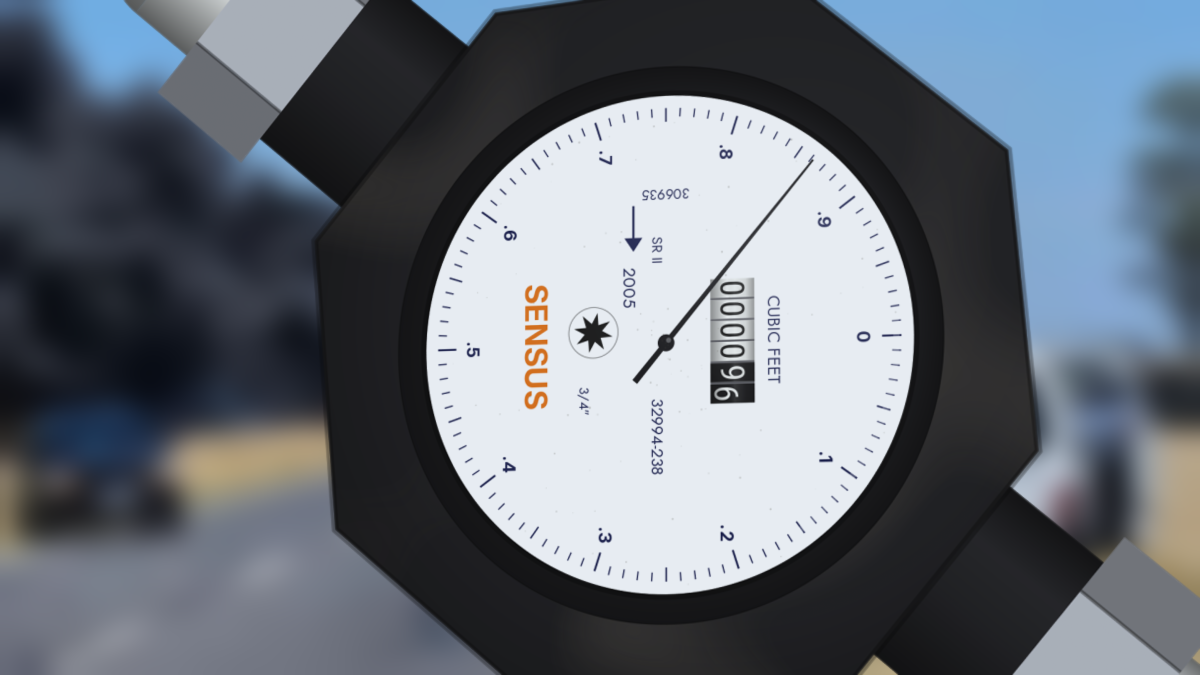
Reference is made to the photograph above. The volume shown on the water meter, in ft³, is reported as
95.86 ft³
